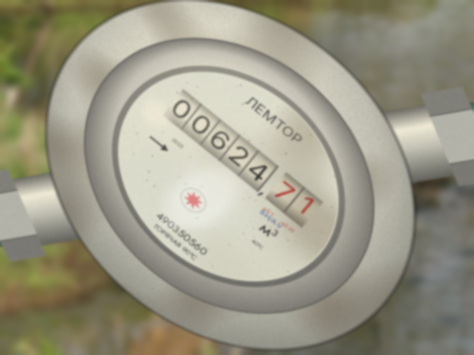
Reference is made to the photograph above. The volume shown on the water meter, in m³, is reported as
624.71 m³
